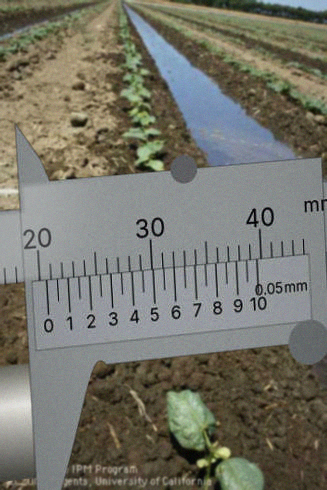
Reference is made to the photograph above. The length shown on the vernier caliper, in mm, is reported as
20.6 mm
